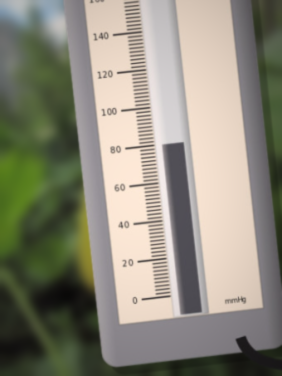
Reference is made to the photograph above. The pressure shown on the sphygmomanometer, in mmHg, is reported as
80 mmHg
